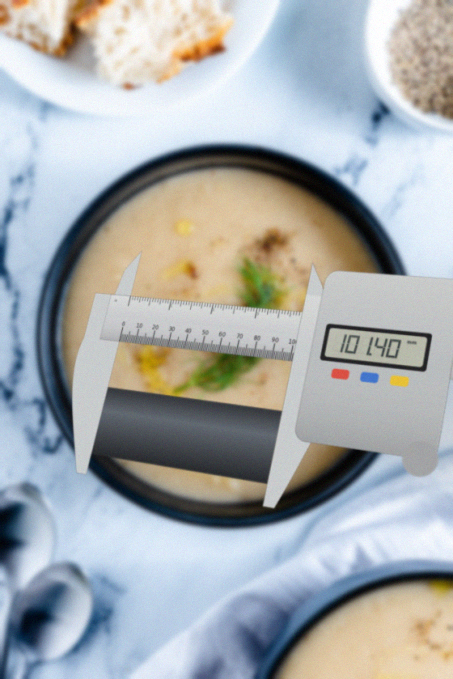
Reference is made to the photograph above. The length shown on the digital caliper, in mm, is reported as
101.40 mm
